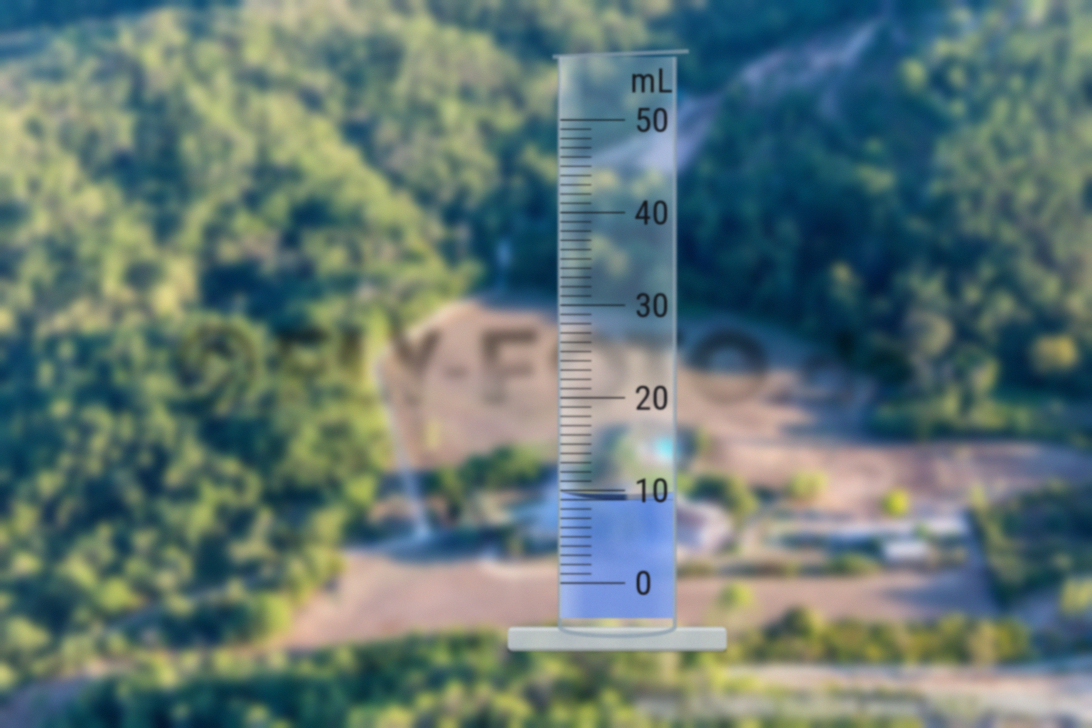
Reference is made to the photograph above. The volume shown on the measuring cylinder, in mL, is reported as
9 mL
